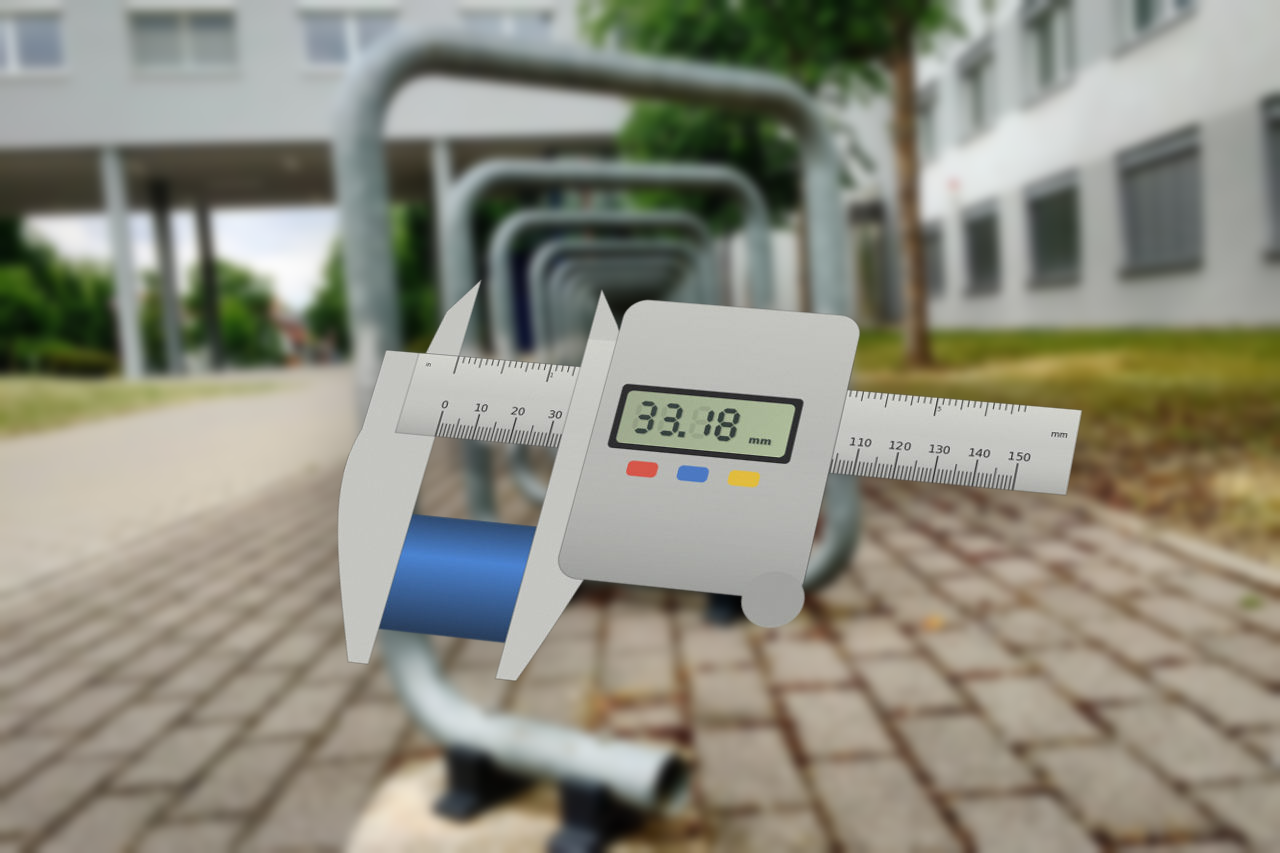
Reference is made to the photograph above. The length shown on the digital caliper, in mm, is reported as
33.18 mm
